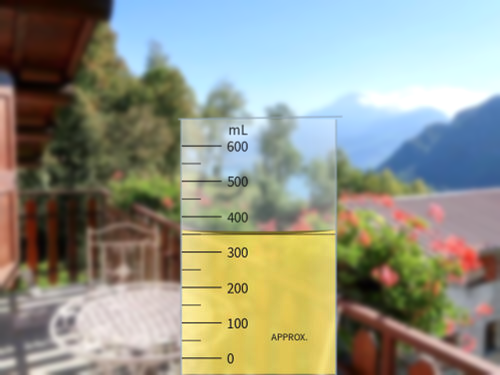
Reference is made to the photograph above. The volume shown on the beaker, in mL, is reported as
350 mL
